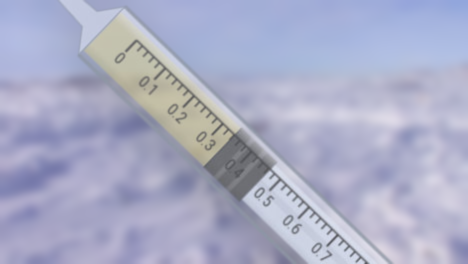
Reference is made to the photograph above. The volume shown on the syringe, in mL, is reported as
0.34 mL
